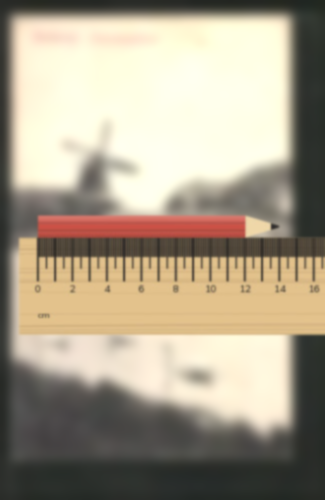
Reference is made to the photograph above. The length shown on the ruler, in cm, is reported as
14 cm
